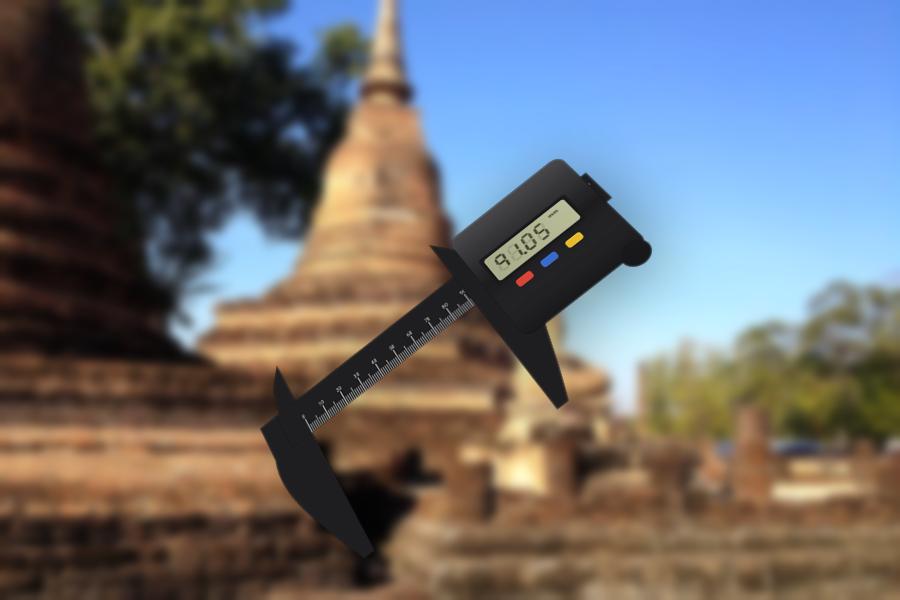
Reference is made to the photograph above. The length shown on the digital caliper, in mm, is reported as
91.05 mm
